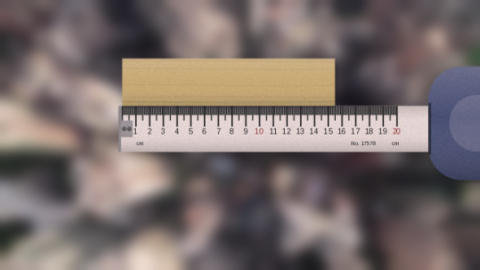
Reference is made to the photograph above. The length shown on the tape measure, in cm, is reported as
15.5 cm
